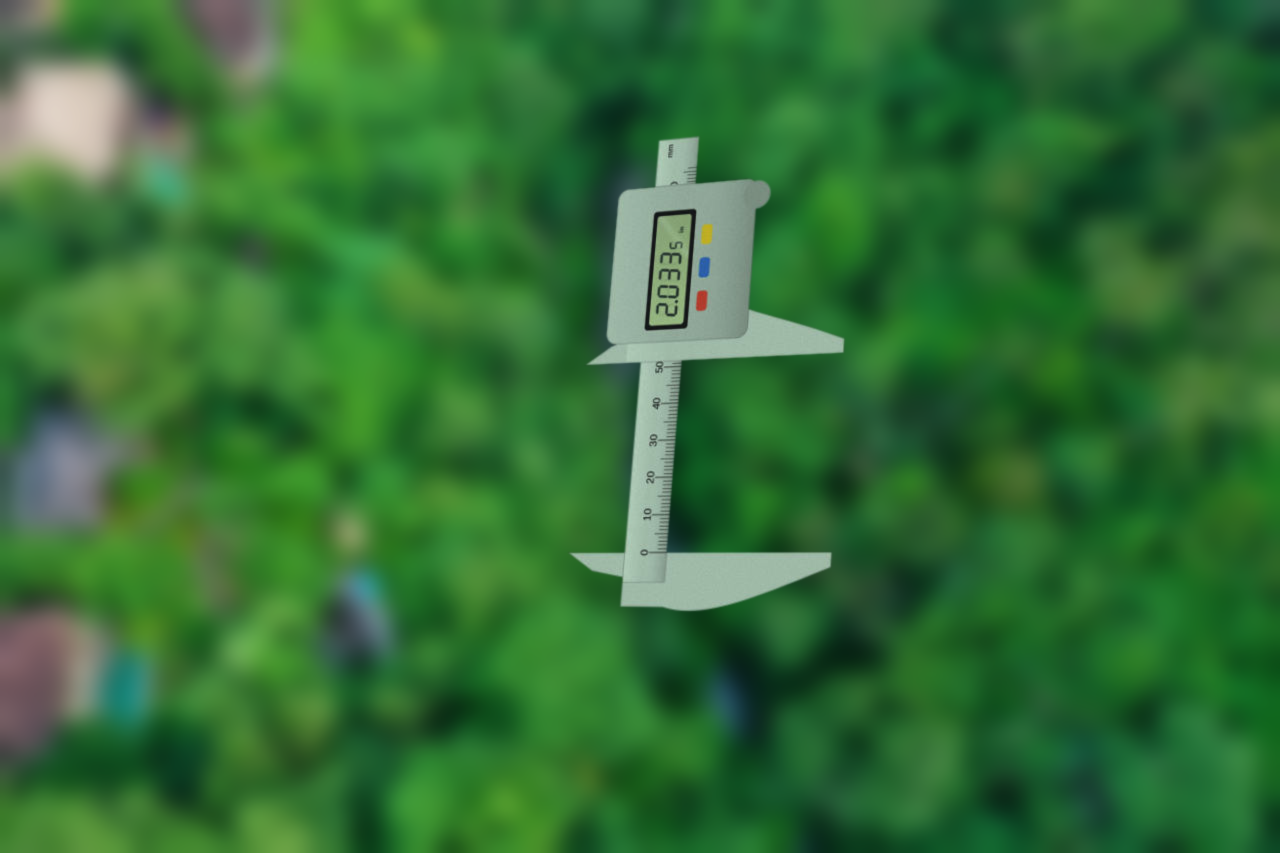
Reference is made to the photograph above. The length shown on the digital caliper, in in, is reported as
2.0335 in
